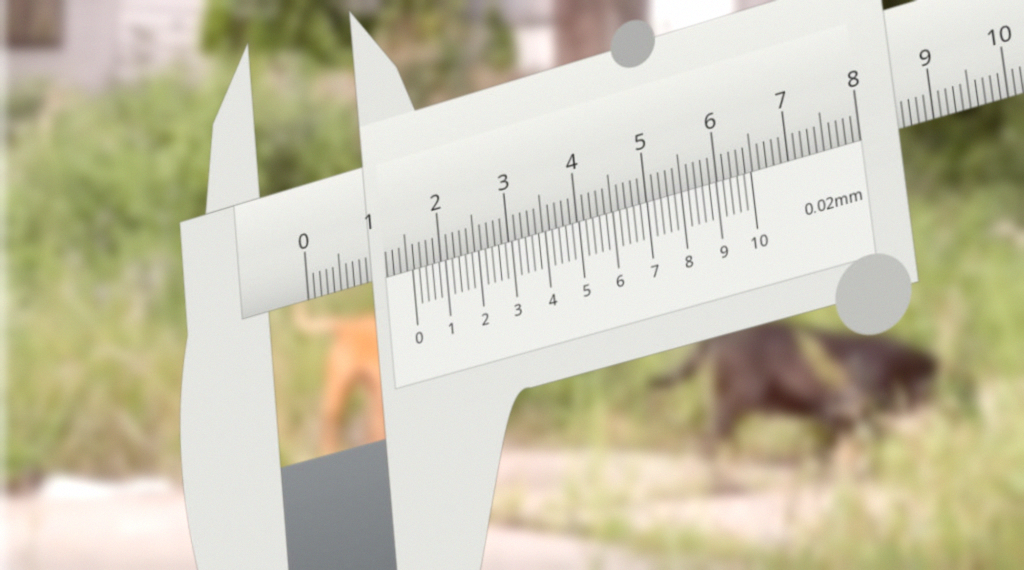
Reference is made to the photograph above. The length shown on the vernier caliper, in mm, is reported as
15.8 mm
